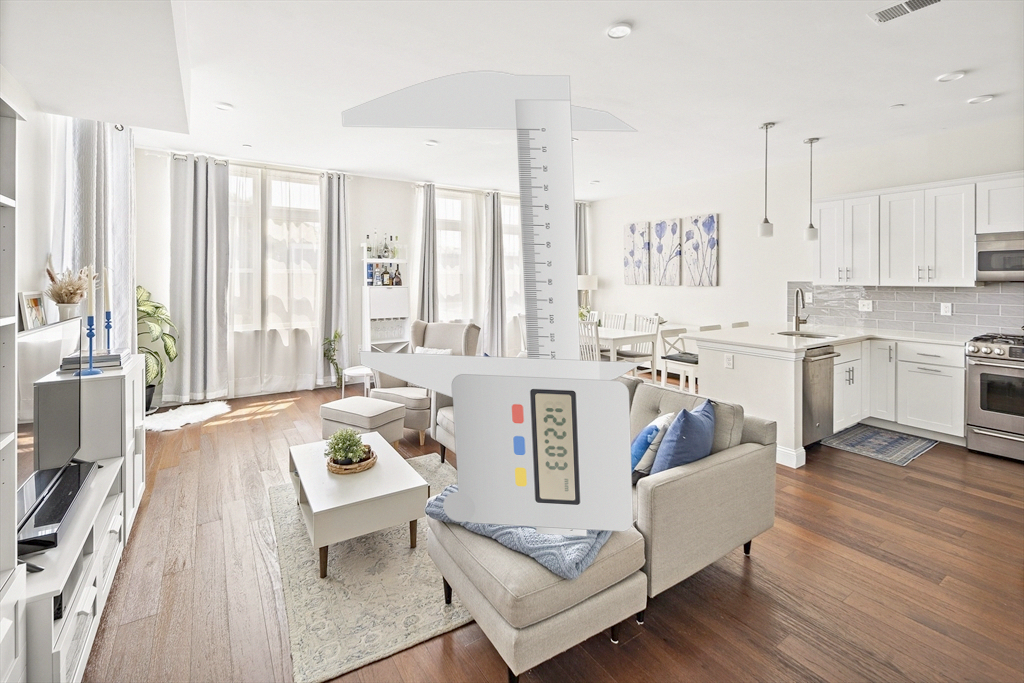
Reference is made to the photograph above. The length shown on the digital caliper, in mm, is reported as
122.03 mm
